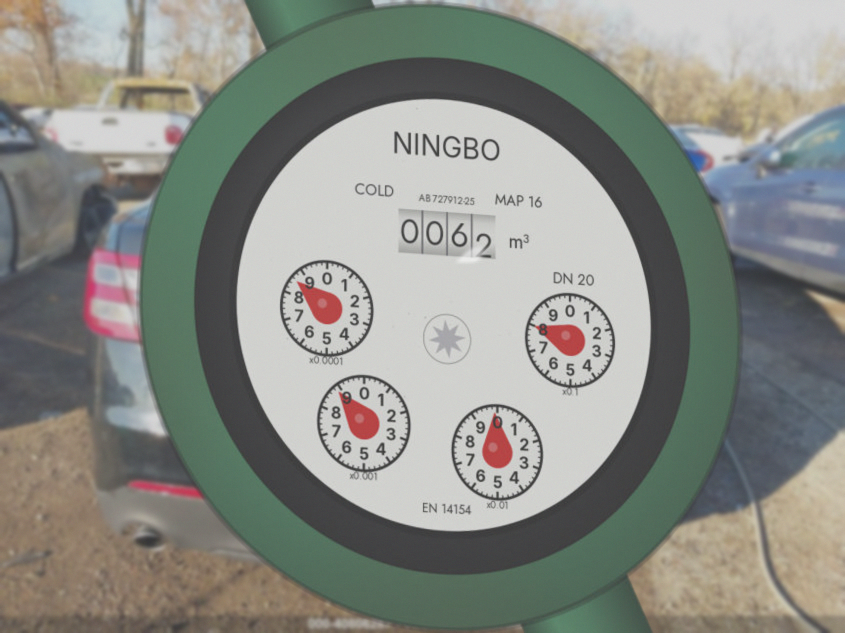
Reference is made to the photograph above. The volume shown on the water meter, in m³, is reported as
61.7988 m³
